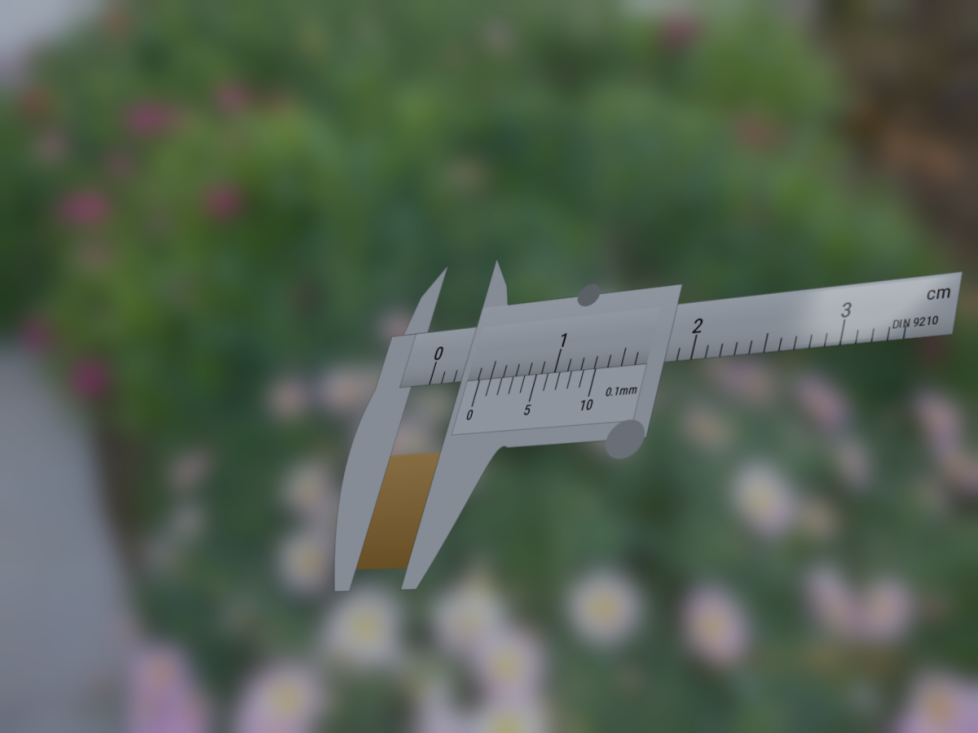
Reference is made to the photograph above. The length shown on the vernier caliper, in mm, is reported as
4.1 mm
